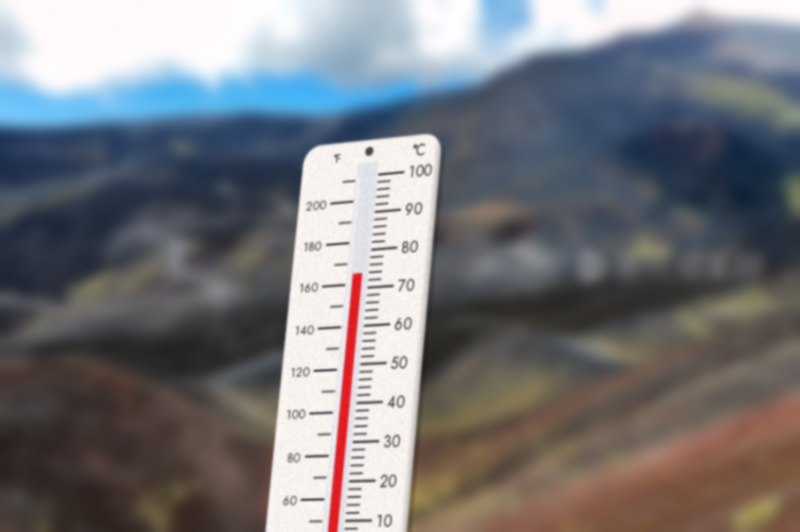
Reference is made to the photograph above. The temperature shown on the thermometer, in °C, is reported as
74 °C
